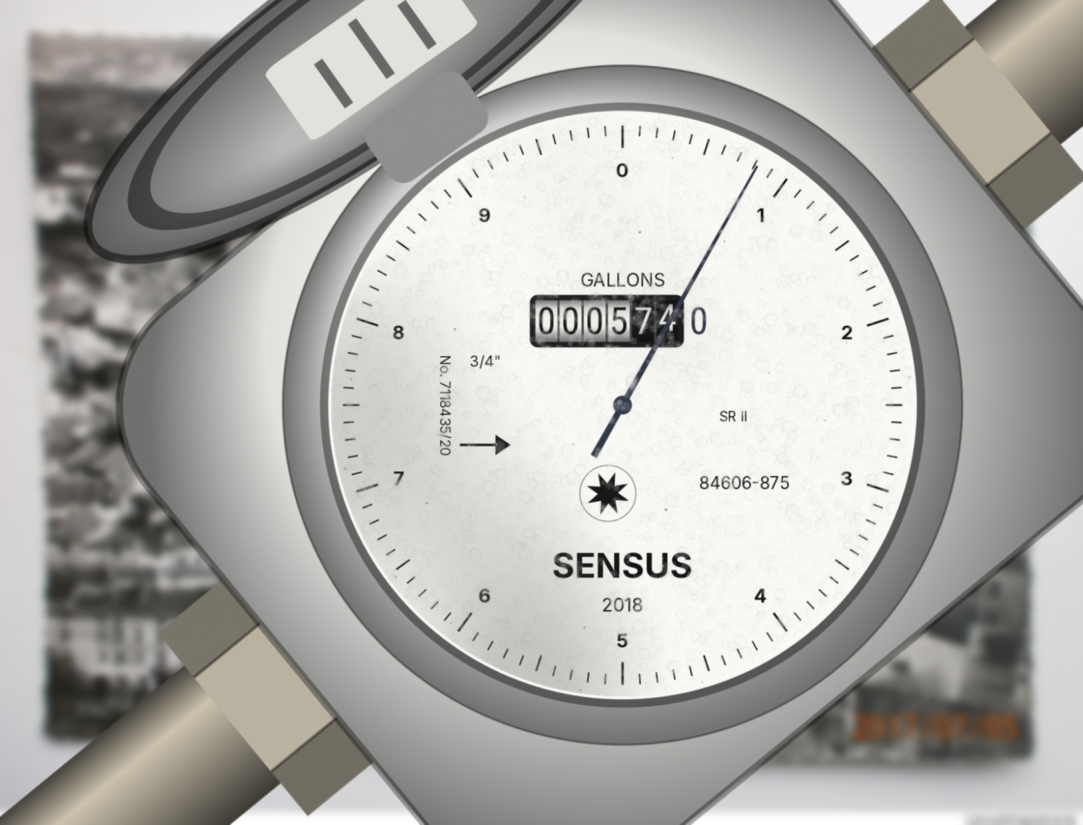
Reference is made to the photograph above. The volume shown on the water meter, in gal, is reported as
5740.8 gal
